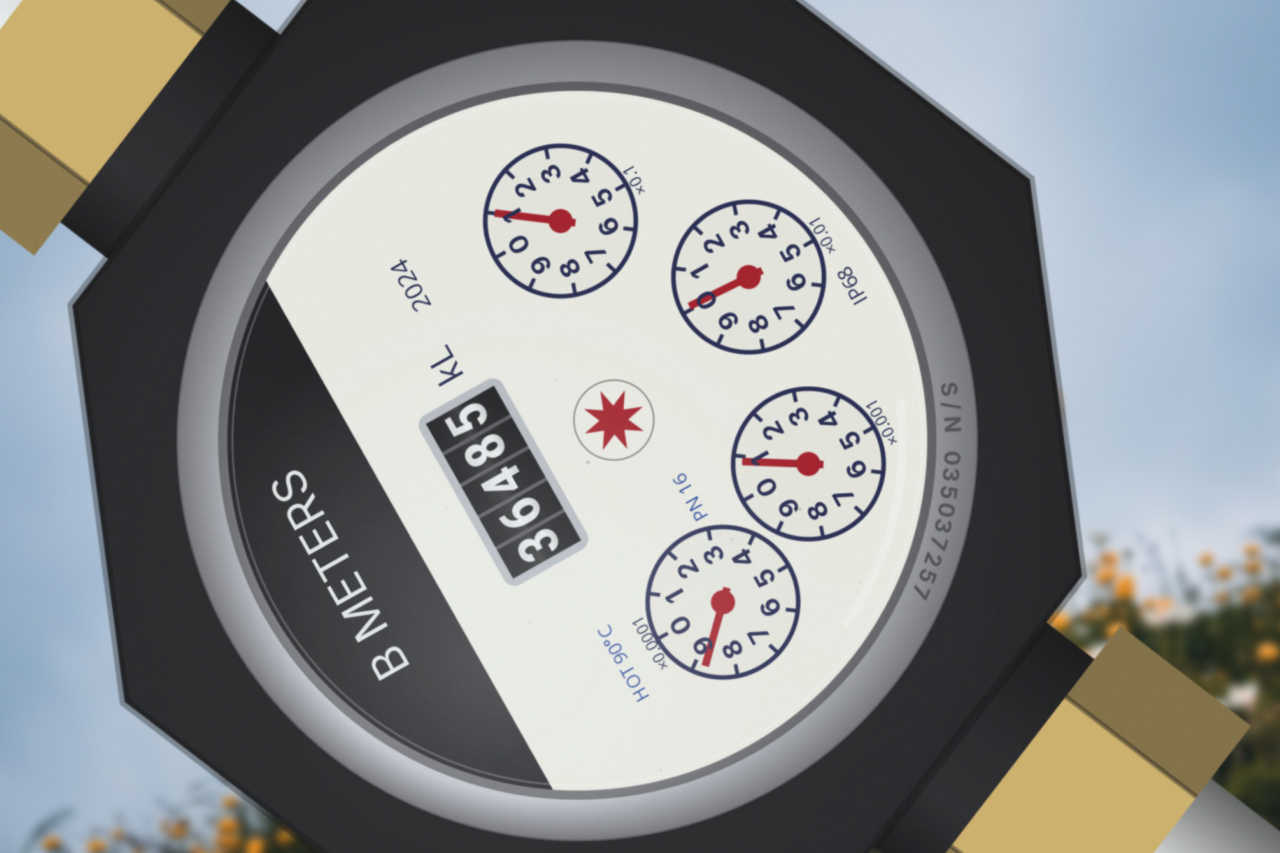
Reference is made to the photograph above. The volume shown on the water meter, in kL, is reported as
36485.1008 kL
